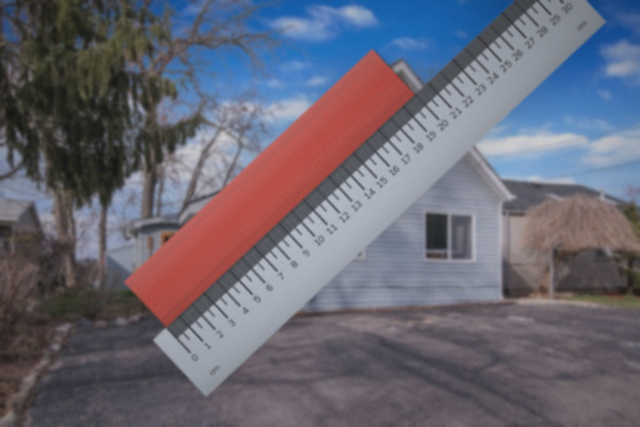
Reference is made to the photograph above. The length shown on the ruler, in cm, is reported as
20 cm
